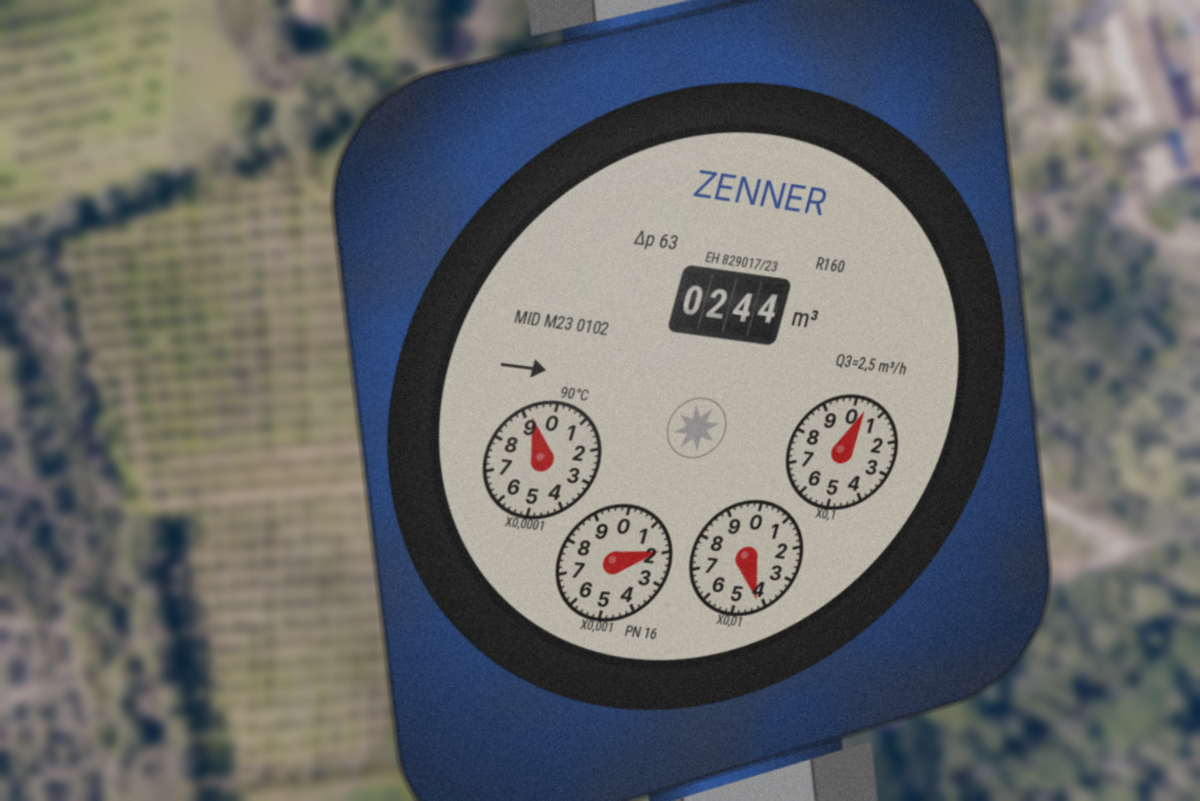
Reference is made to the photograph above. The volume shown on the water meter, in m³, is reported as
244.0419 m³
